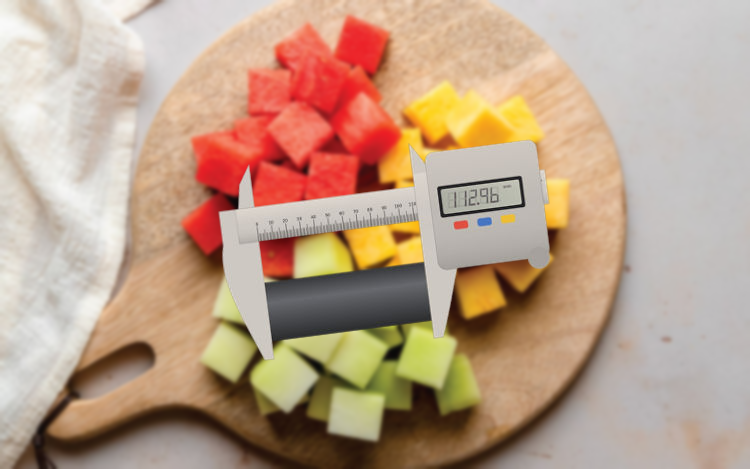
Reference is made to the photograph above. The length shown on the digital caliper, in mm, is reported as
112.96 mm
